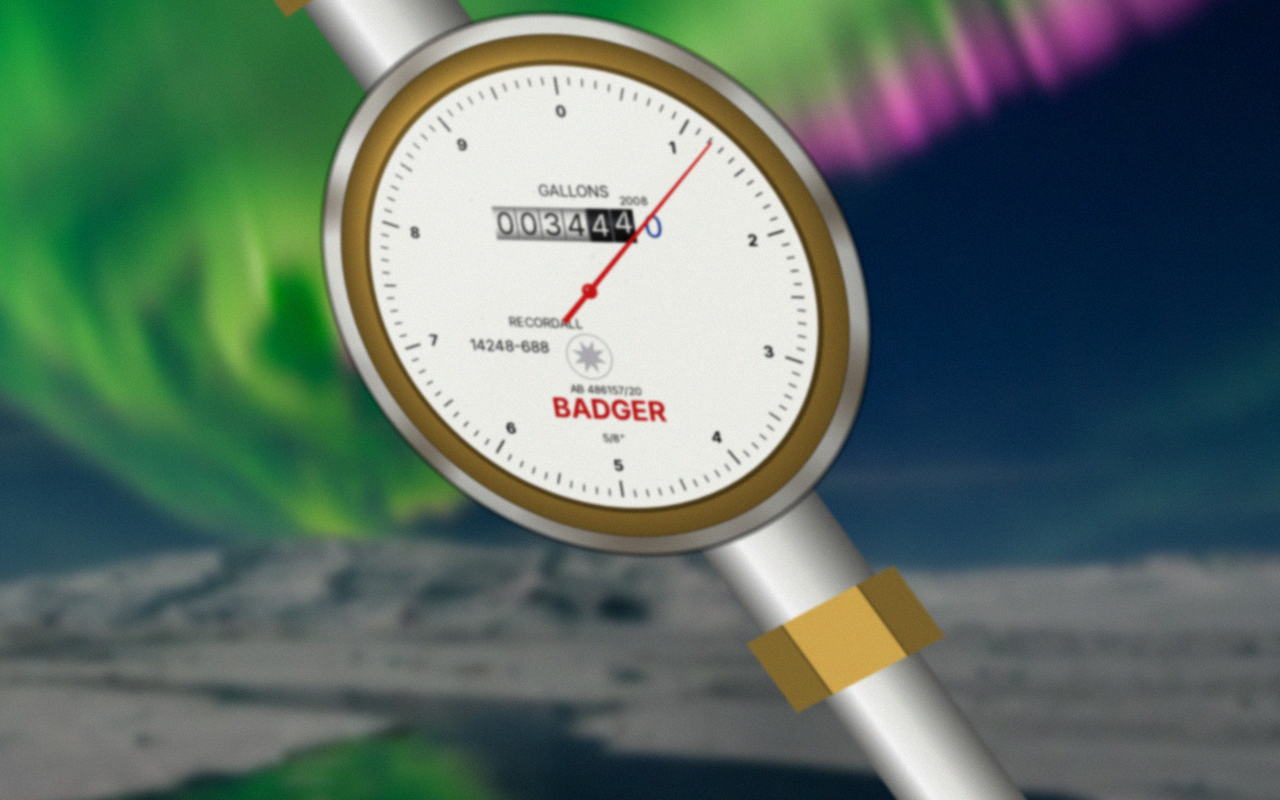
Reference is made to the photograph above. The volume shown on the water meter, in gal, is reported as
34441.2 gal
